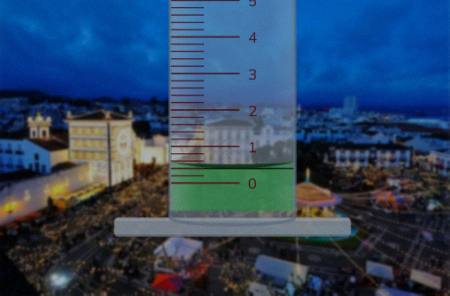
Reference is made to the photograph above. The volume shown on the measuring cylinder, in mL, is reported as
0.4 mL
